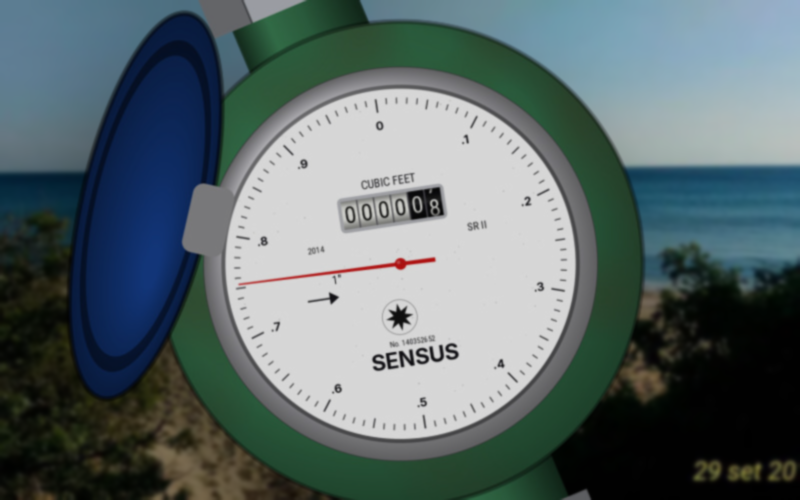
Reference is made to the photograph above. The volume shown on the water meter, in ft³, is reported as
7.75 ft³
